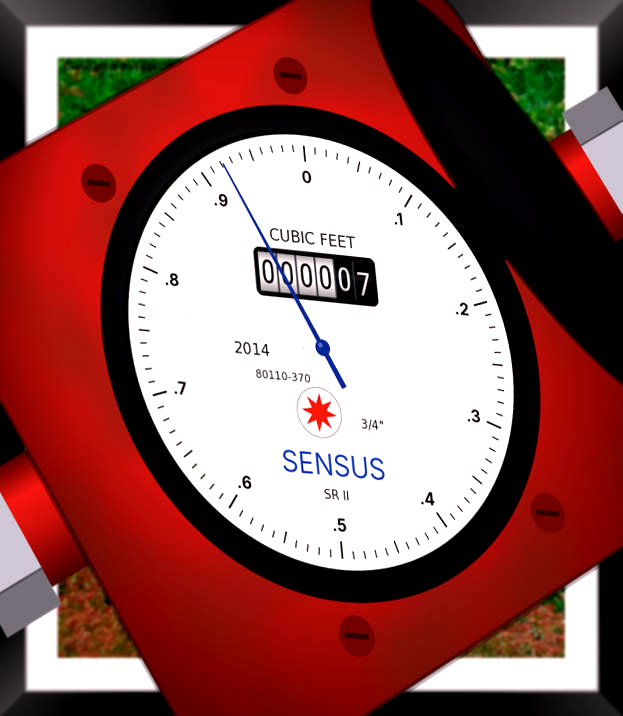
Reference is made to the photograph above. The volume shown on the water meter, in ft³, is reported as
6.92 ft³
